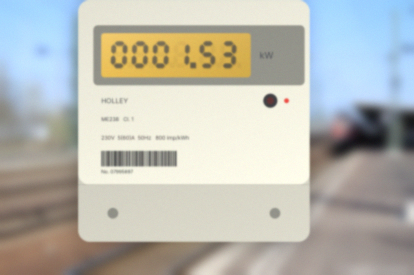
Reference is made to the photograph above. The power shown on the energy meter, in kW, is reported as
1.53 kW
